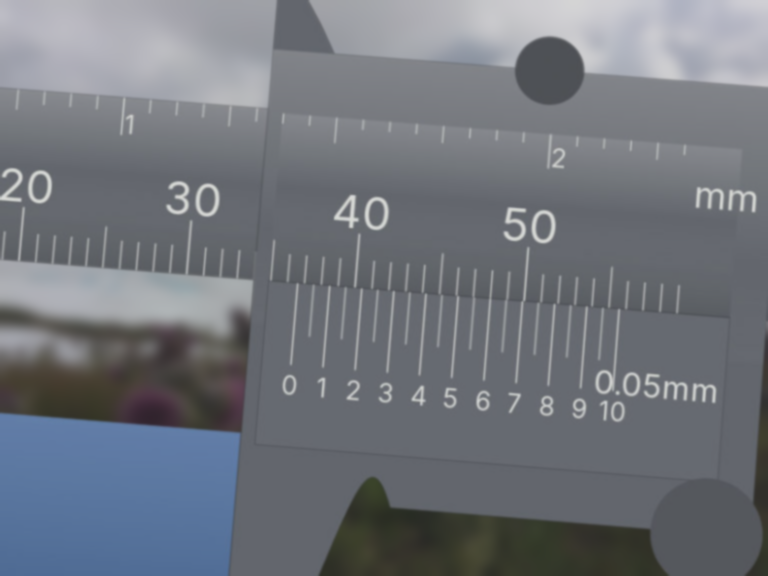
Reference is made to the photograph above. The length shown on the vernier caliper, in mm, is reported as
36.6 mm
